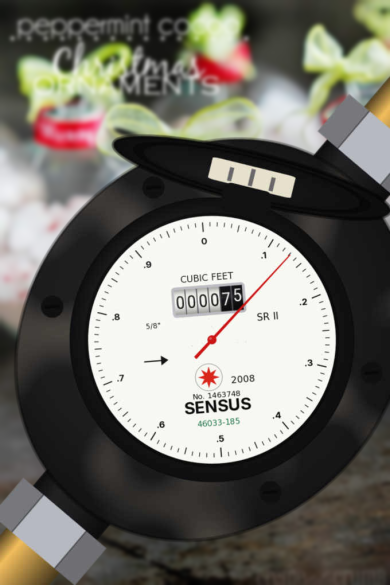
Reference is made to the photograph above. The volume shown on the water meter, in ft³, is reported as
75.13 ft³
